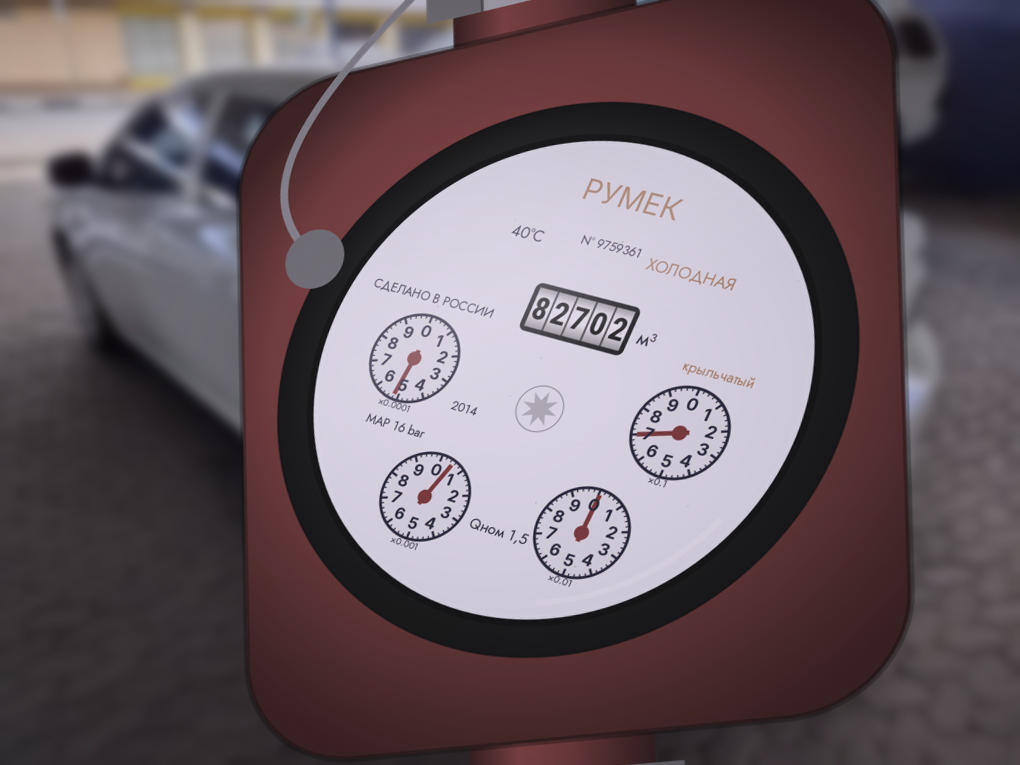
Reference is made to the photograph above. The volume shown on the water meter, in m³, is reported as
82702.7005 m³
